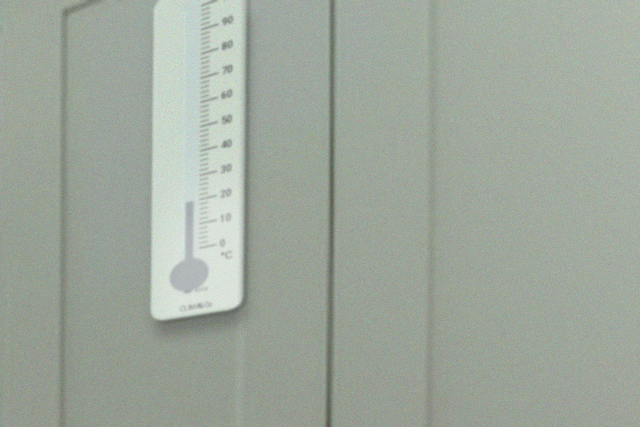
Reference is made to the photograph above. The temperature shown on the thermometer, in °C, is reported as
20 °C
